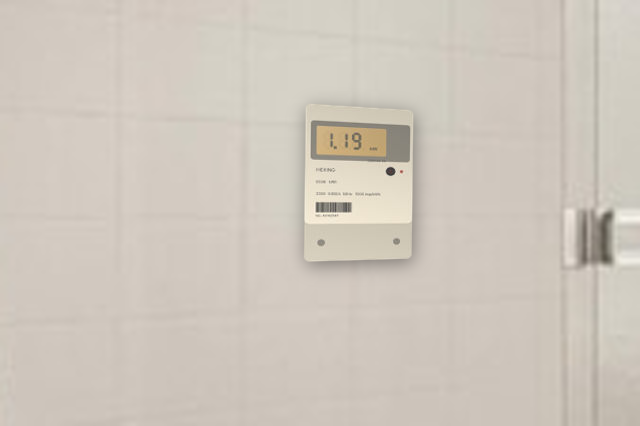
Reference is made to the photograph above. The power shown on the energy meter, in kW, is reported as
1.19 kW
